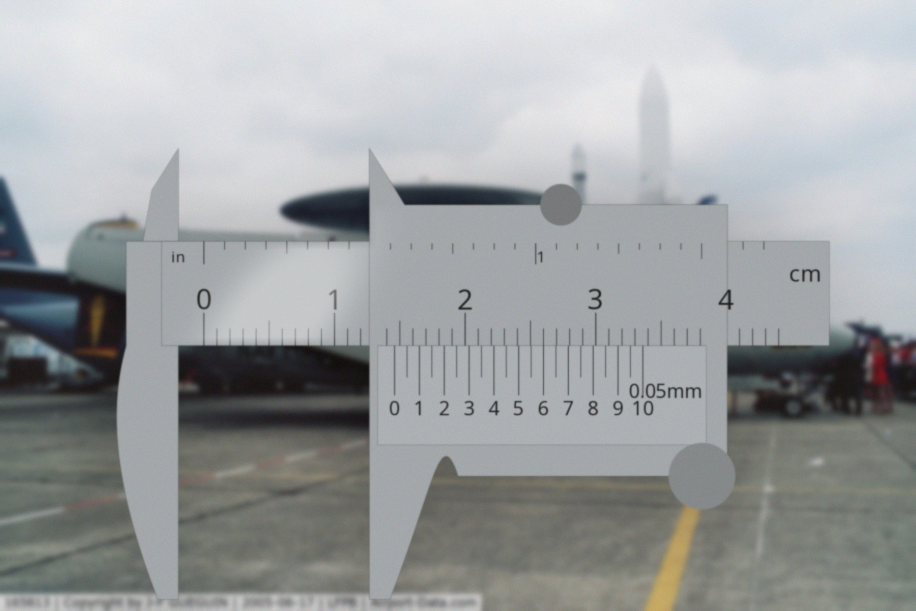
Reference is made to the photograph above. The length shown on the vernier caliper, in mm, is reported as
14.6 mm
